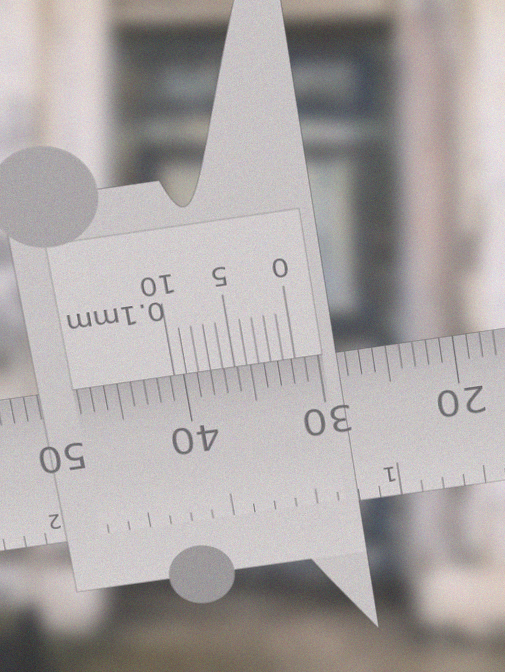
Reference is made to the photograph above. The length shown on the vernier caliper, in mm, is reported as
31.7 mm
